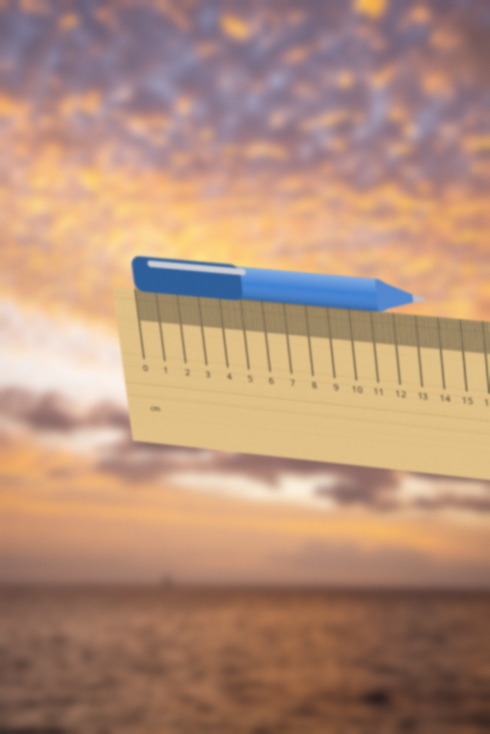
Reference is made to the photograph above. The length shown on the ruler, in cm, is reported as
13.5 cm
